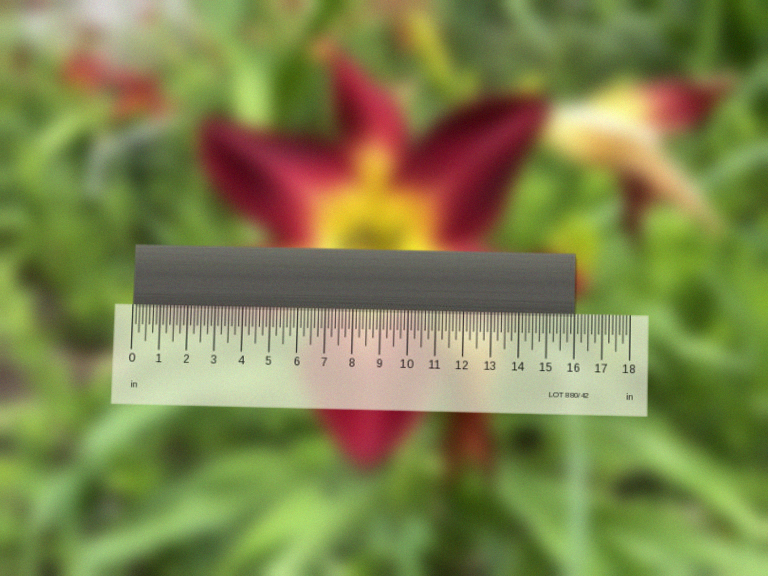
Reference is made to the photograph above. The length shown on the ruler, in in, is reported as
16 in
